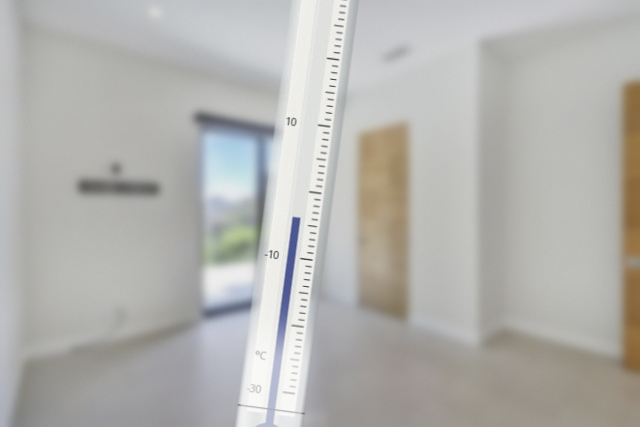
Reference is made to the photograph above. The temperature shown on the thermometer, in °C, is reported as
-4 °C
